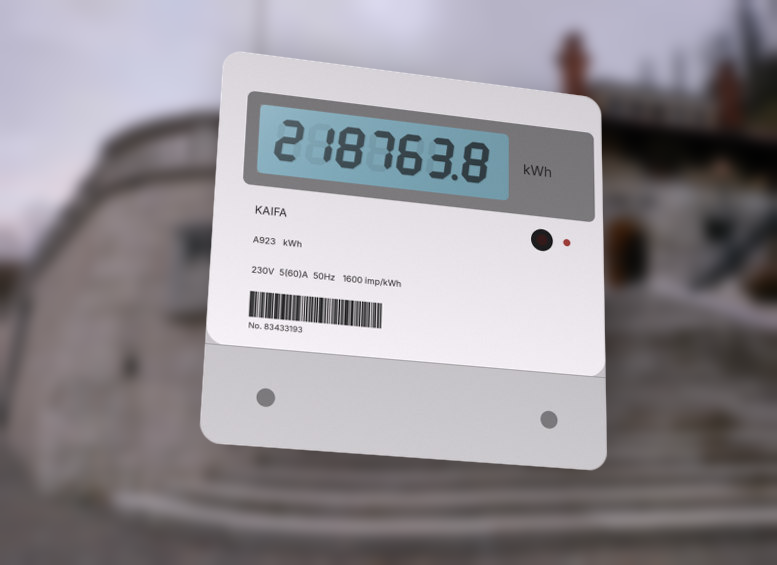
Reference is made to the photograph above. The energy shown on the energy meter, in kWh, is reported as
218763.8 kWh
